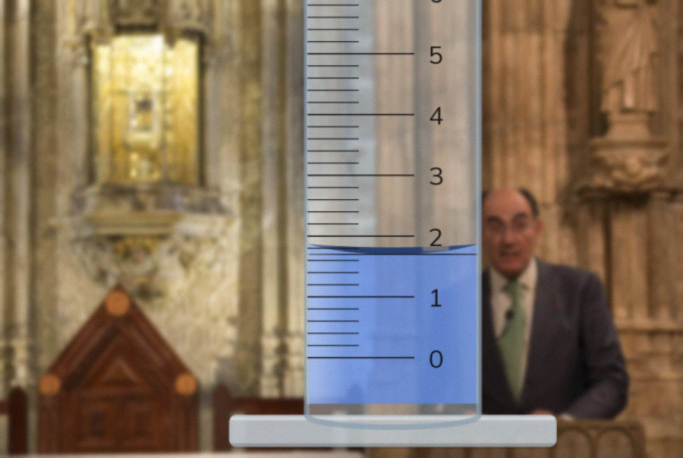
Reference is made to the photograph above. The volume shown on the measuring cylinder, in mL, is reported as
1.7 mL
